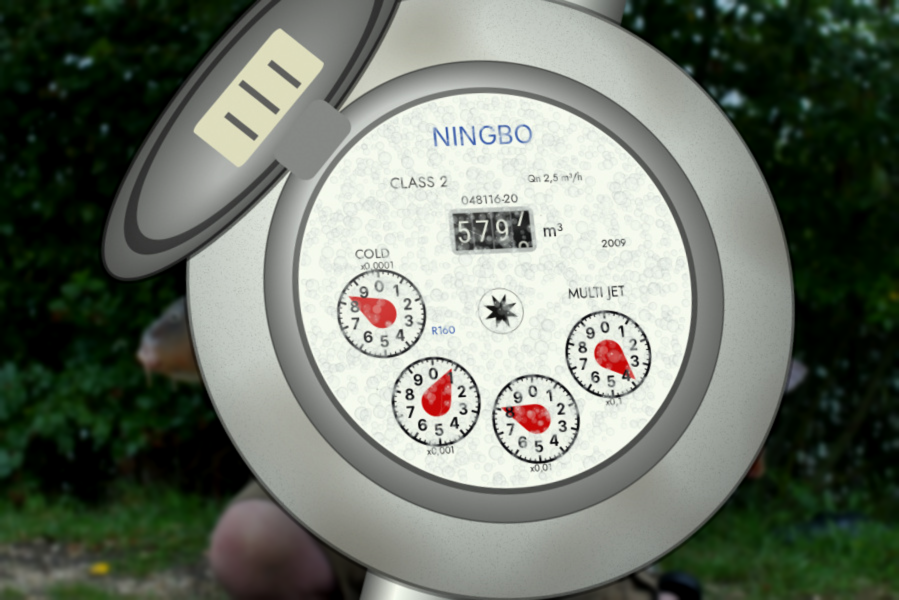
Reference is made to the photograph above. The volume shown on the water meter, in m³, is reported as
5797.3808 m³
